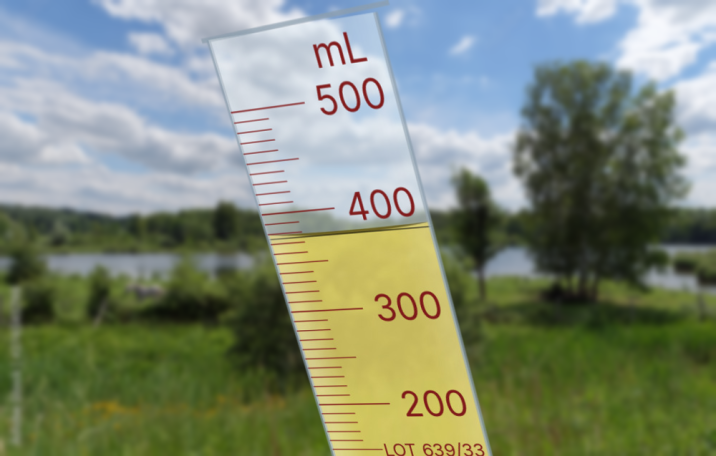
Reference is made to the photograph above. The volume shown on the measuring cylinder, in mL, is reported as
375 mL
